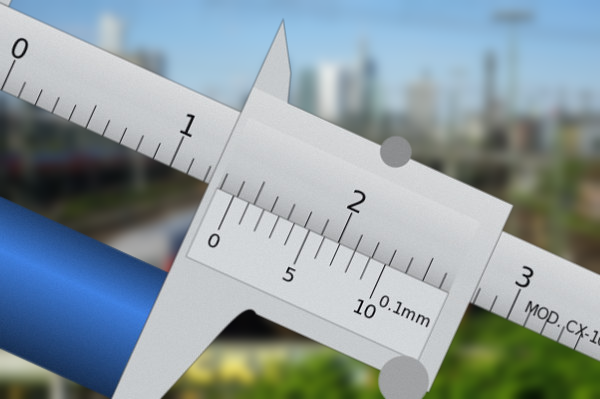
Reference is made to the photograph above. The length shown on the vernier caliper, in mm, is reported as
13.8 mm
